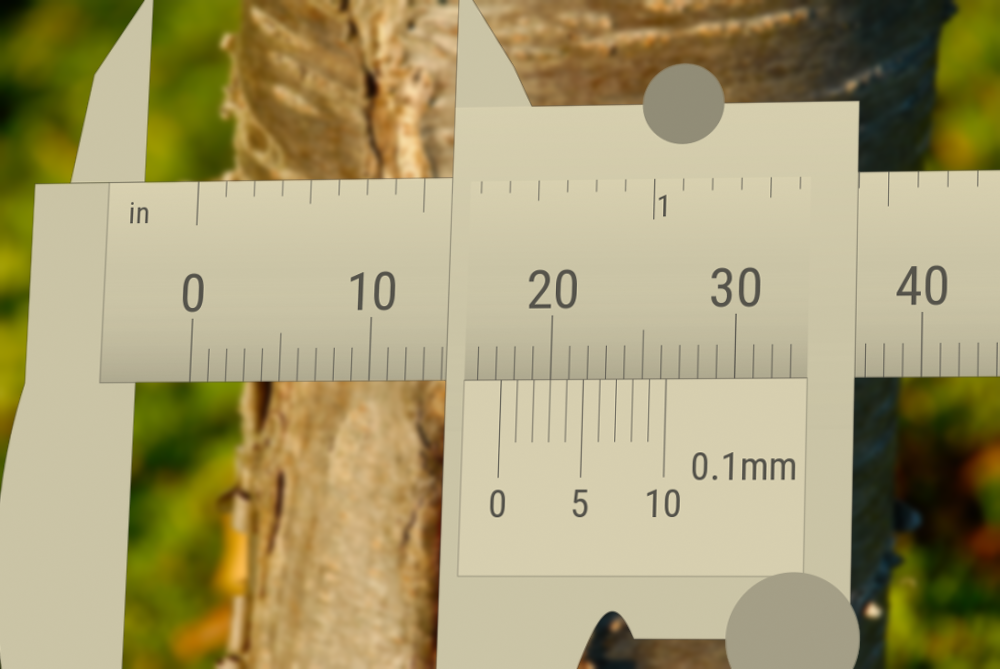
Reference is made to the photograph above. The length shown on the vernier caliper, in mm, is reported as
17.3 mm
